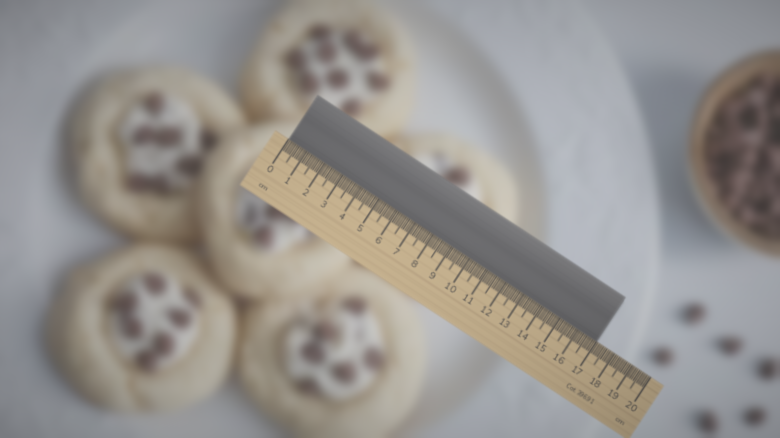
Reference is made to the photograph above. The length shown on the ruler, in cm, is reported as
17 cm
